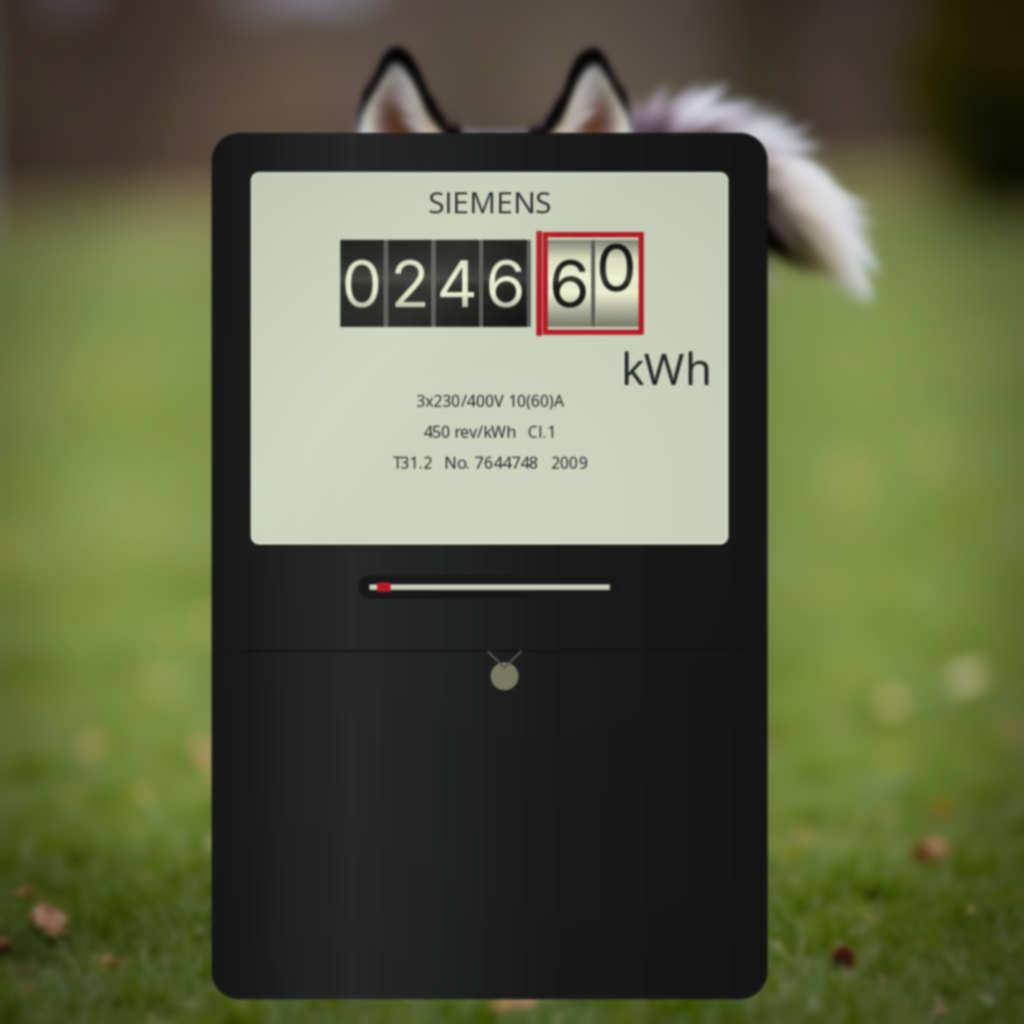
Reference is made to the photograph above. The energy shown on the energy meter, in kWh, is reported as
246.60 kWh
